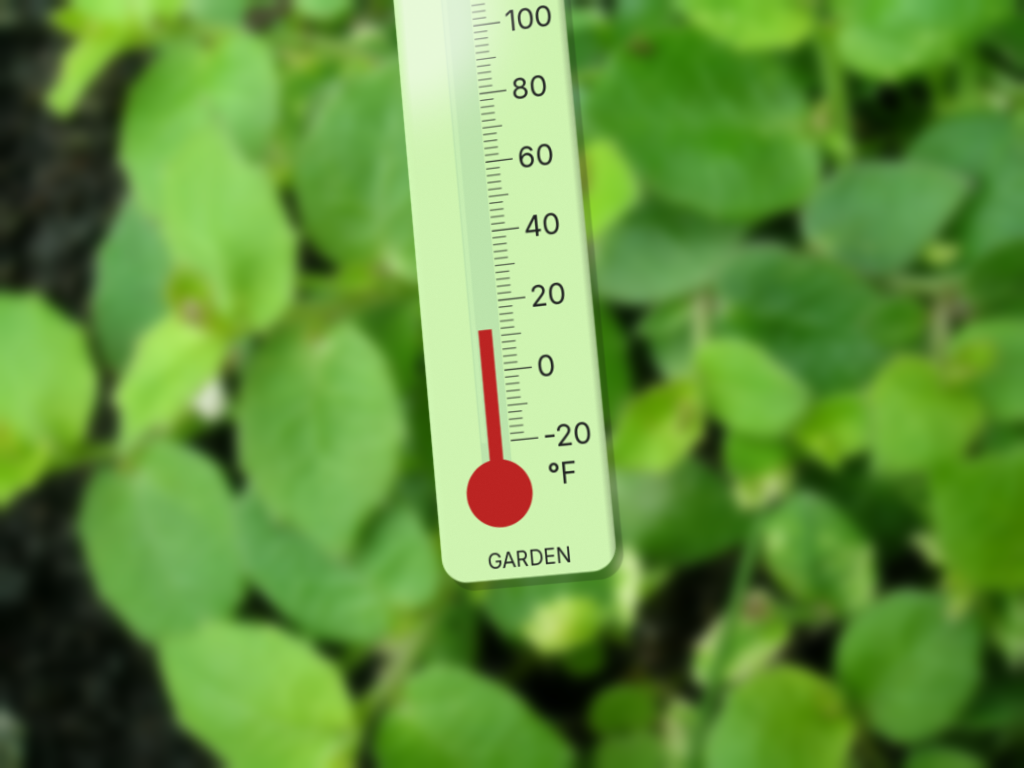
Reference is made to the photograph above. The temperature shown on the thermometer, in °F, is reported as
12 °F
